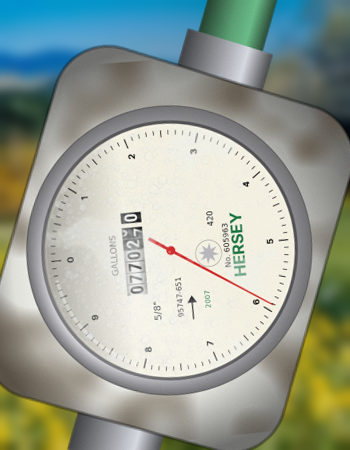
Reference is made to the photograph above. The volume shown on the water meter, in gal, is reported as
770265.9 gal
